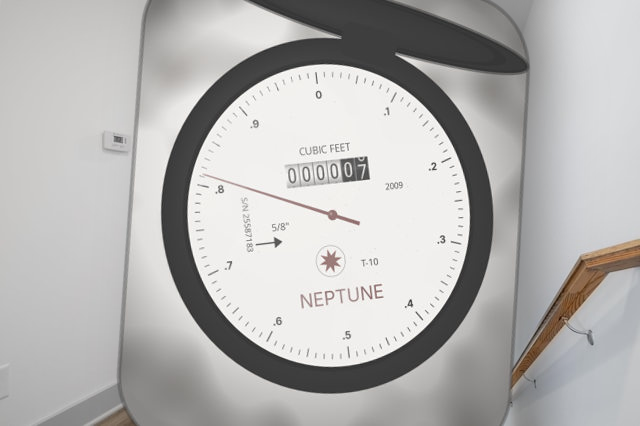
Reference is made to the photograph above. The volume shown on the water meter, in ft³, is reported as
6.81 ft³
